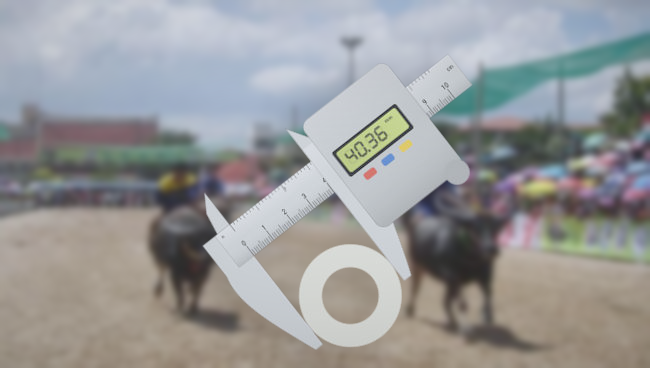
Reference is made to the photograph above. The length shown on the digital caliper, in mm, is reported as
40.36 mm
